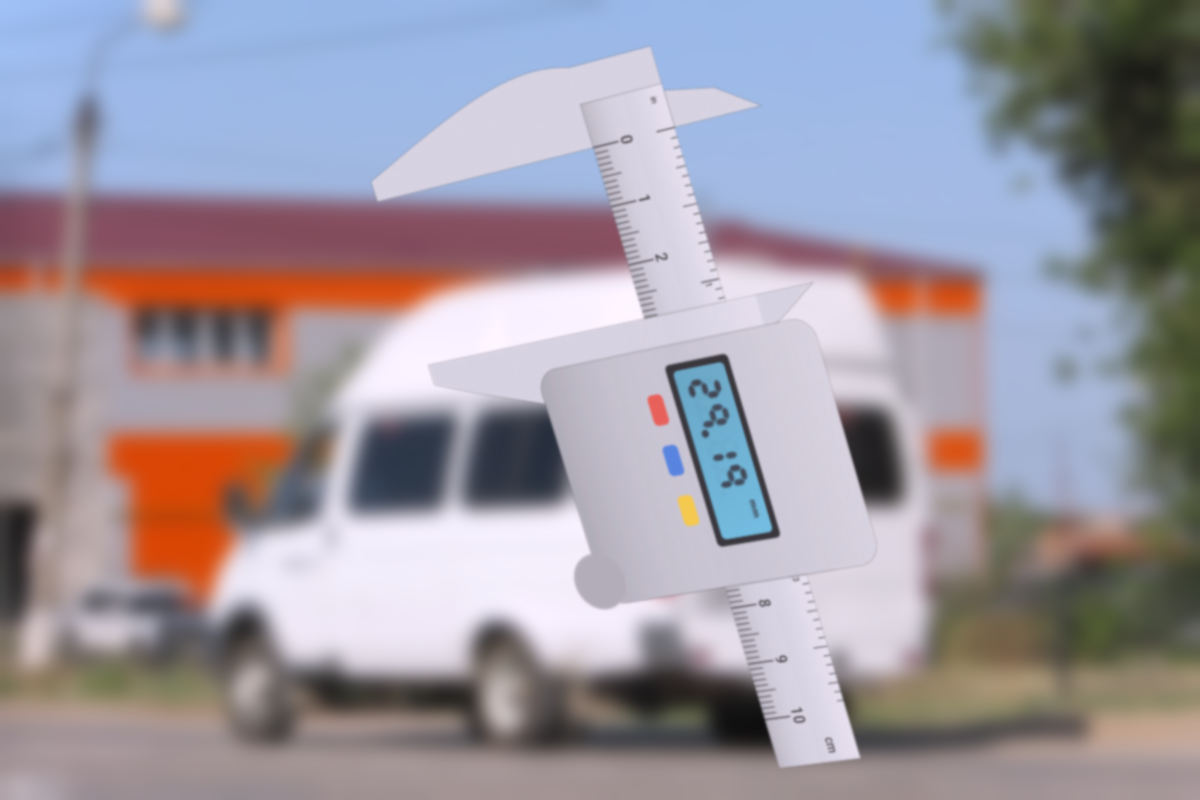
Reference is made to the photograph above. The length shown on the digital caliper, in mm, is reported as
29.19 mm
